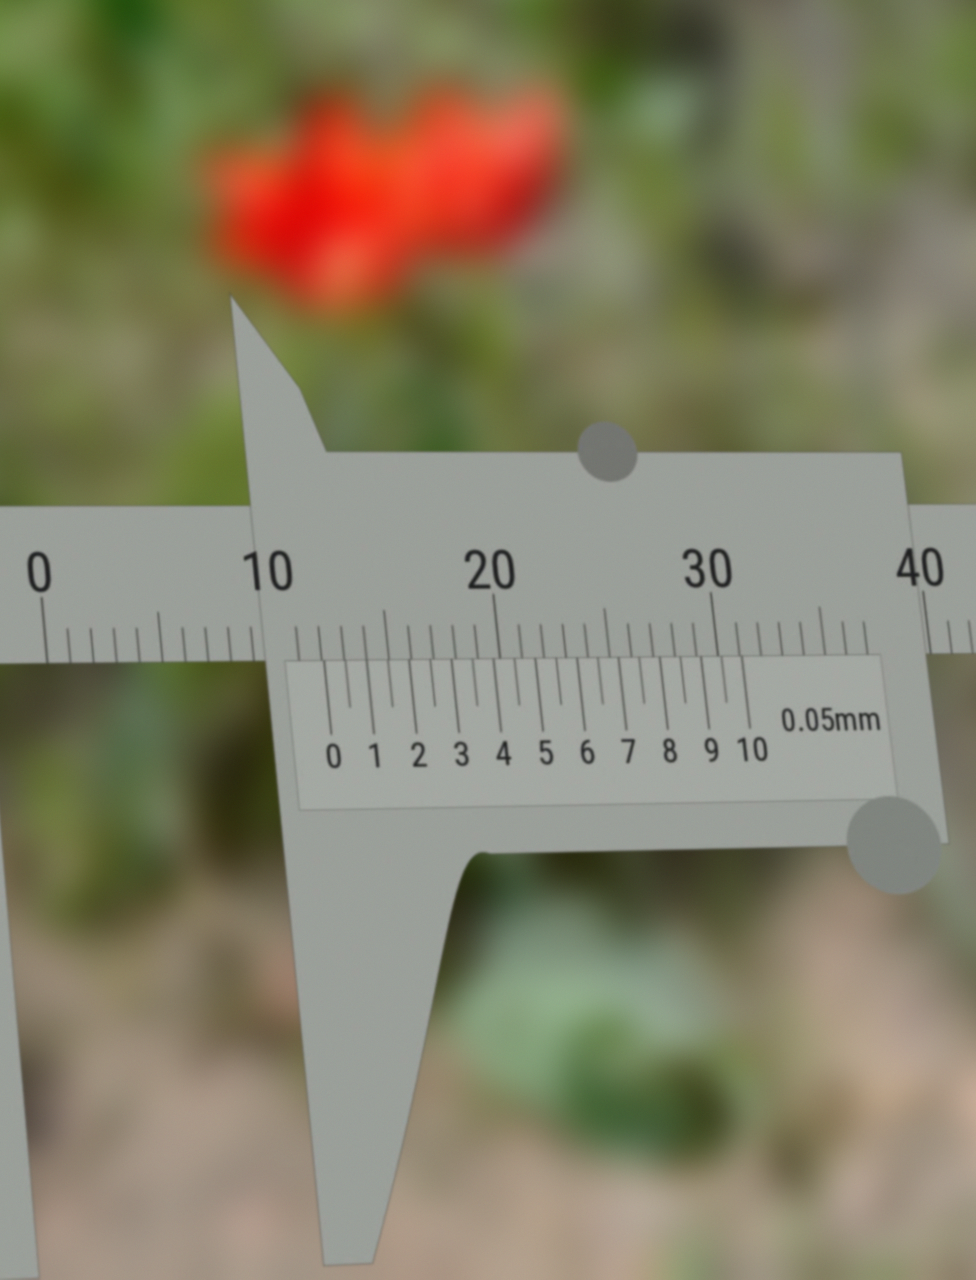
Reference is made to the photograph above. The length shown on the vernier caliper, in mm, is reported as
12.1 mm
